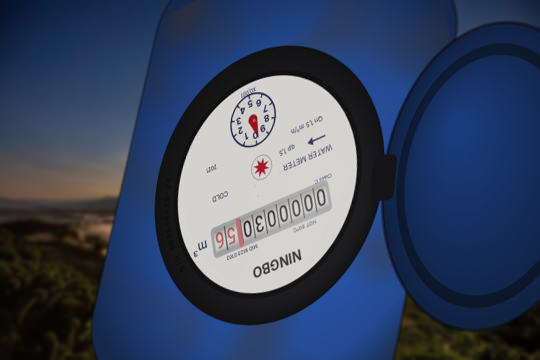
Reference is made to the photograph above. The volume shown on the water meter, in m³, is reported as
30.559 m³
